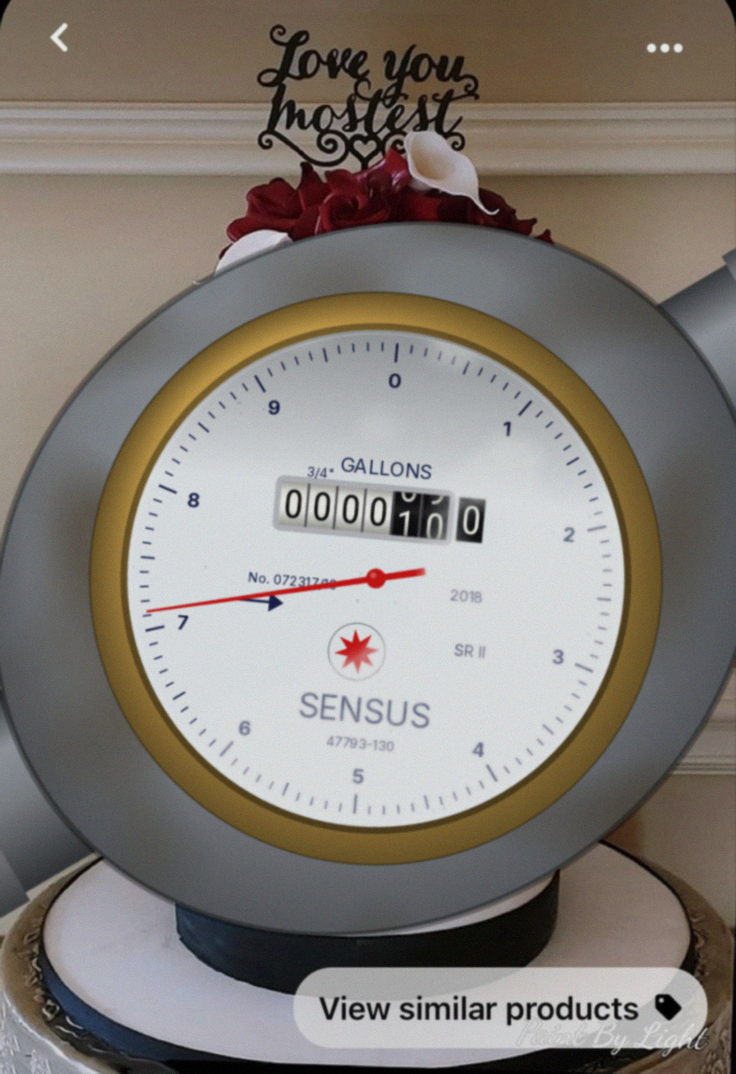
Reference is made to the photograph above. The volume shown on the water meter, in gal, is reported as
97.1 gal
